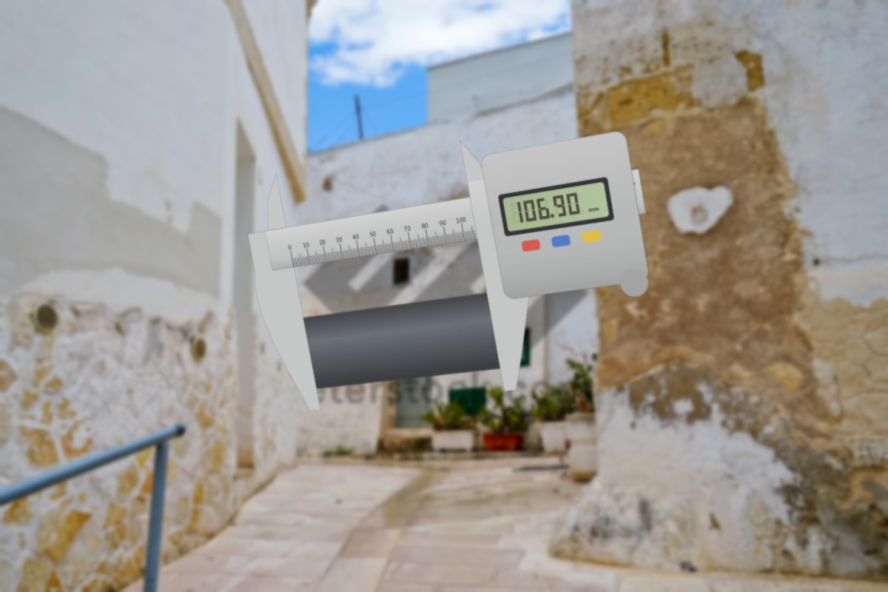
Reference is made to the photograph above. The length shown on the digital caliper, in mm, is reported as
106.90 mm
